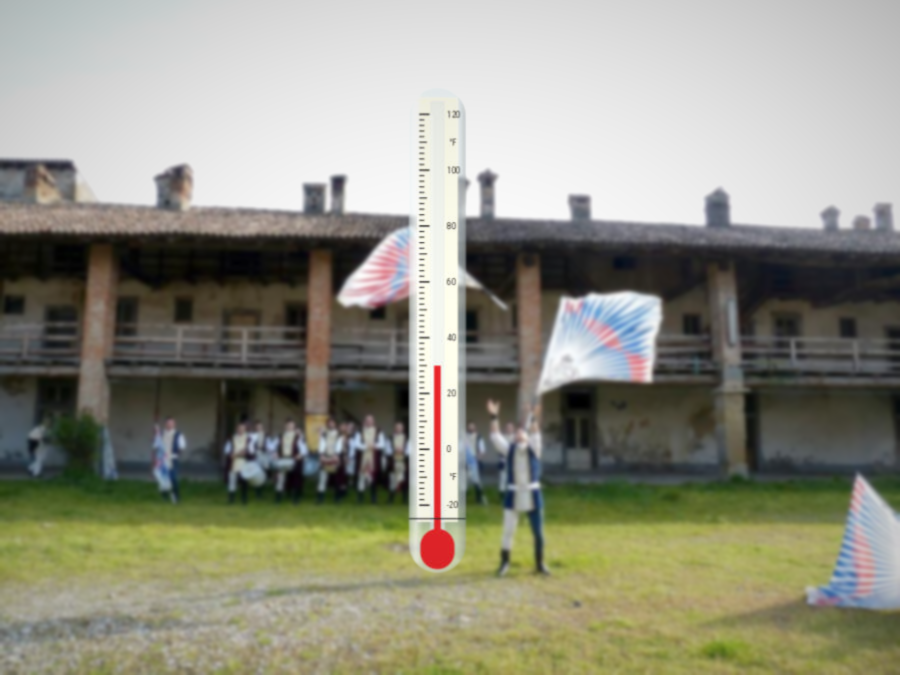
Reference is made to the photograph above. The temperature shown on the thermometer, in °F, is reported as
30 °F
